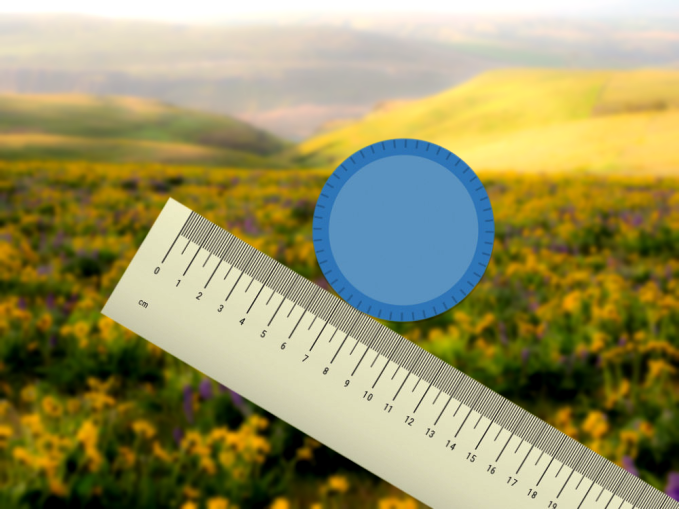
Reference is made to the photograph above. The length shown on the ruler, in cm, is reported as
7.5 cm
